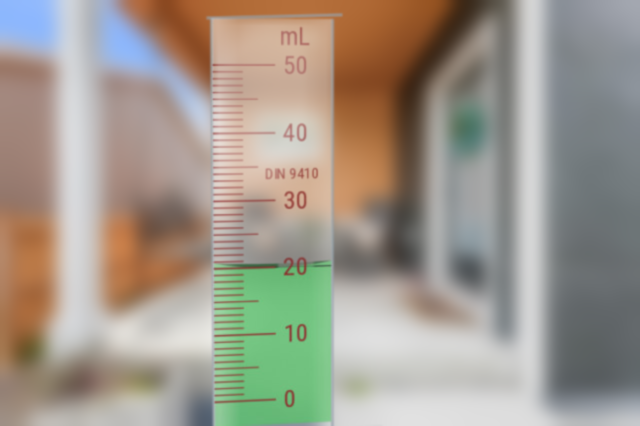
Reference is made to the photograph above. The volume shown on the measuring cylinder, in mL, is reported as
20 mL
